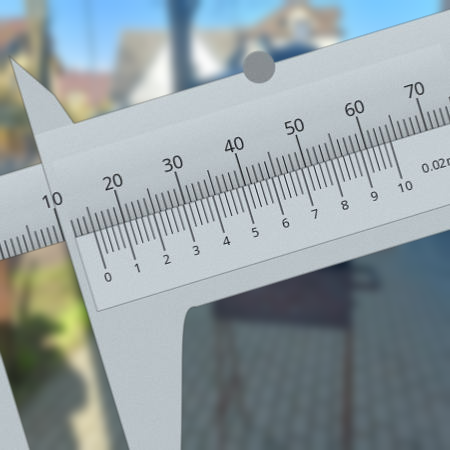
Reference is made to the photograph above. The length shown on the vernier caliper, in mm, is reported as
15.0 mm
